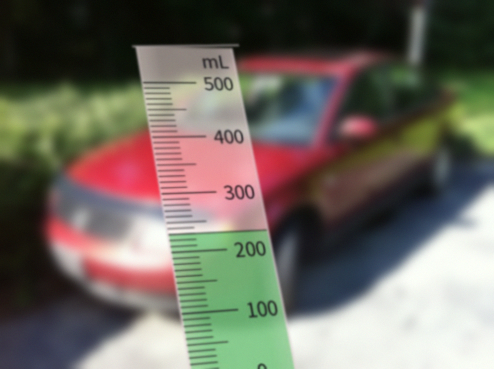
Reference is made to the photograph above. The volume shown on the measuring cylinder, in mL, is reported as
230 mL
